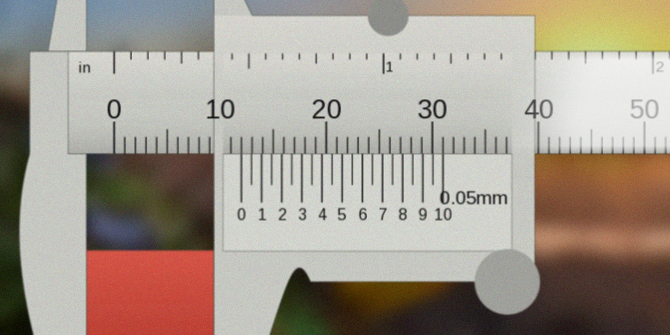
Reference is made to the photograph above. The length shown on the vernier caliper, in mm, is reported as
12.0 mm
